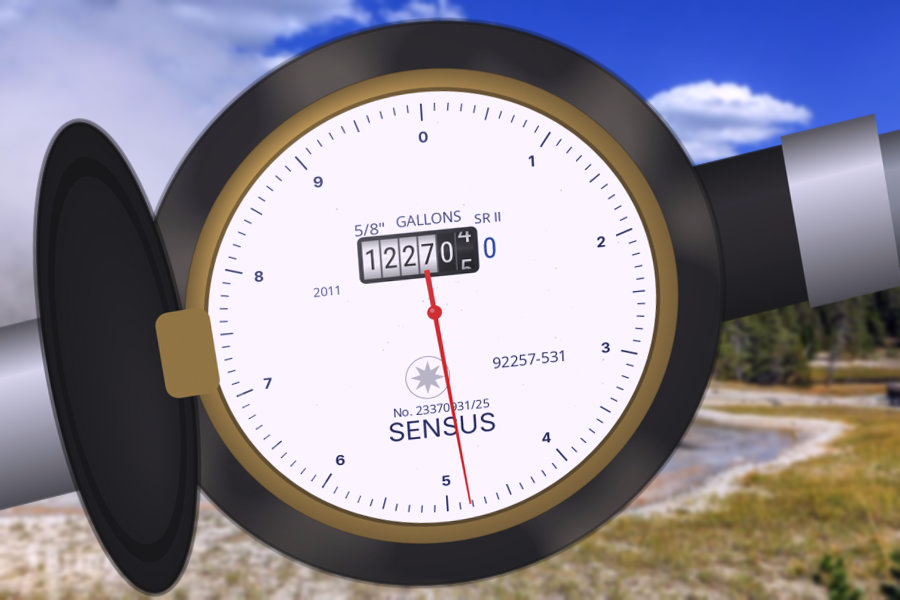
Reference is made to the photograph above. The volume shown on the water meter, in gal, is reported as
1227044.8 gal
